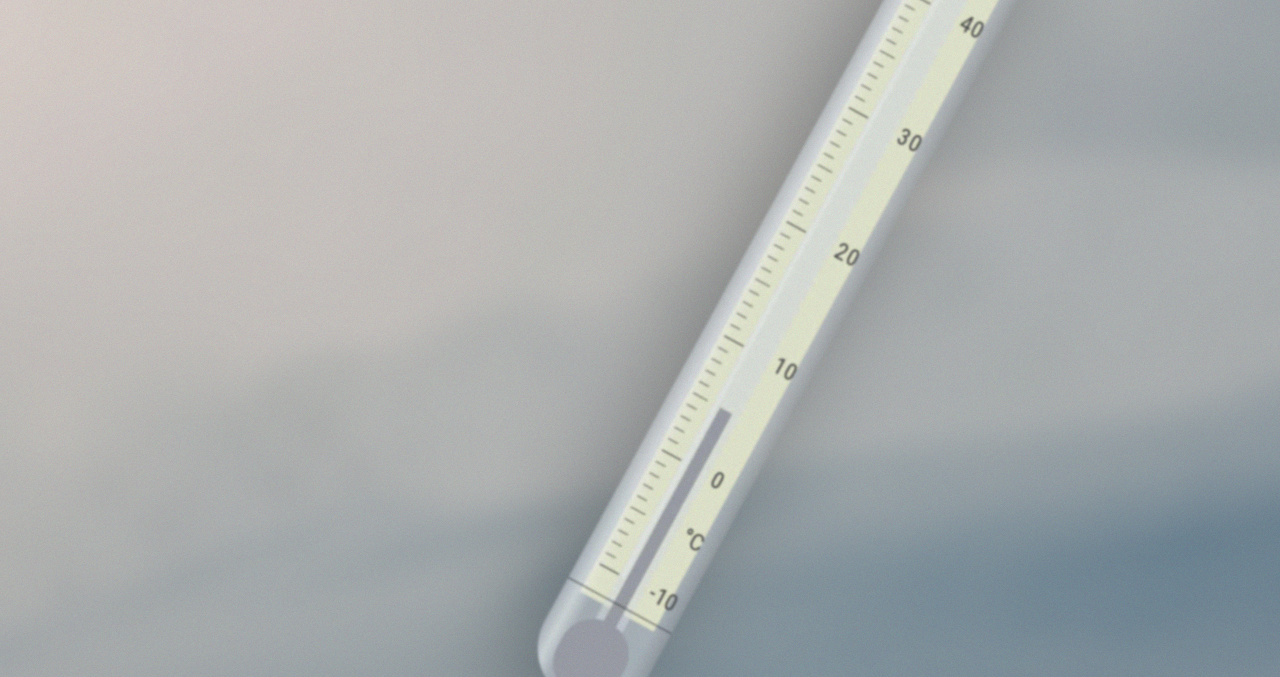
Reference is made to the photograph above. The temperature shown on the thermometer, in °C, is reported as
5 °C
